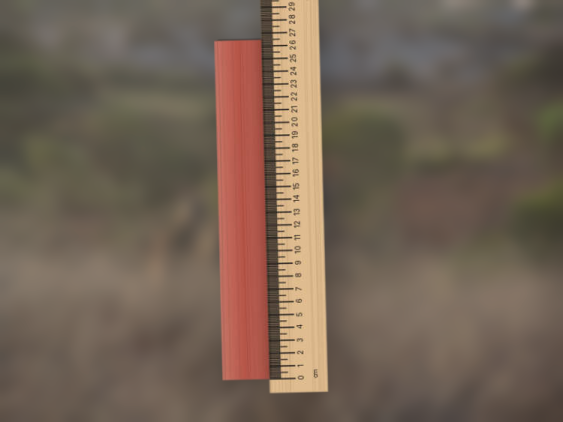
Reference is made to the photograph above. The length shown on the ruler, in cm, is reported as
26.5 cm
